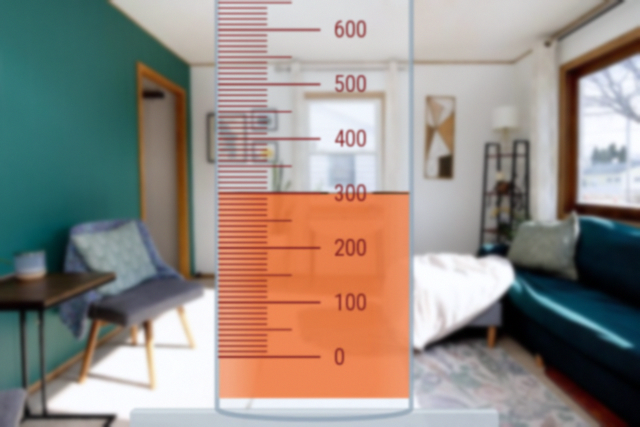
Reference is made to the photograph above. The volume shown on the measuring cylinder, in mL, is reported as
300 mL
